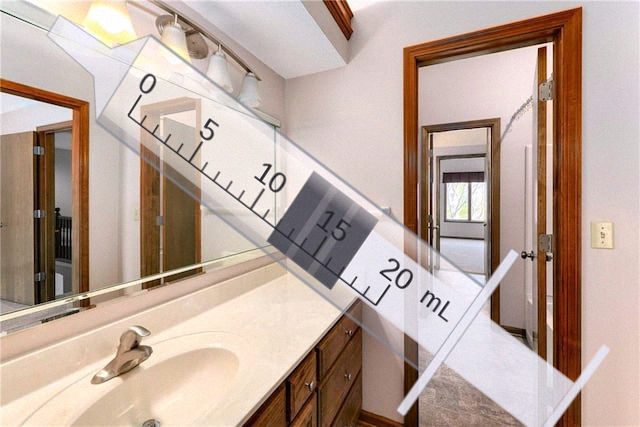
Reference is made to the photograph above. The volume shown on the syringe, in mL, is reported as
12 mL
